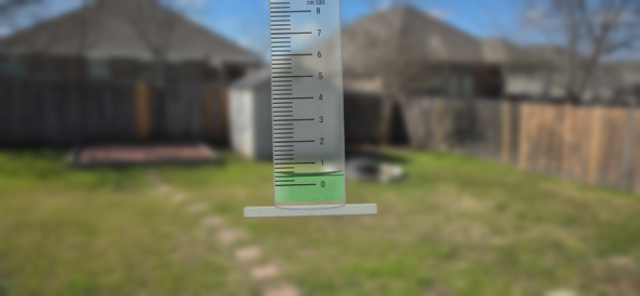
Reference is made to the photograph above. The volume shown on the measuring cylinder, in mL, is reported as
0.4 mL
